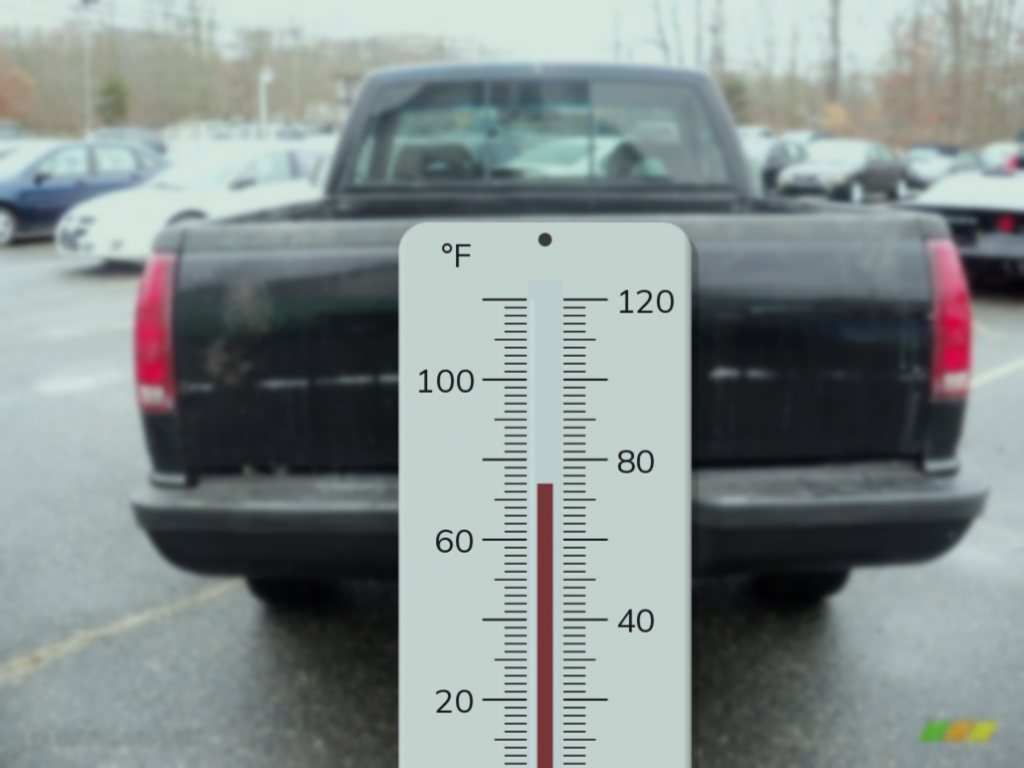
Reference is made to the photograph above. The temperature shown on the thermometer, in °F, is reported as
74 °F
